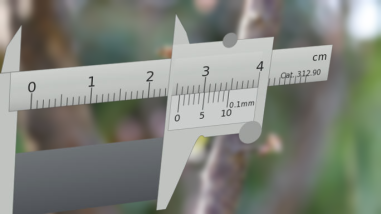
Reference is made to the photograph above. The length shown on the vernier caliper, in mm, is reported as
25.6 mm
